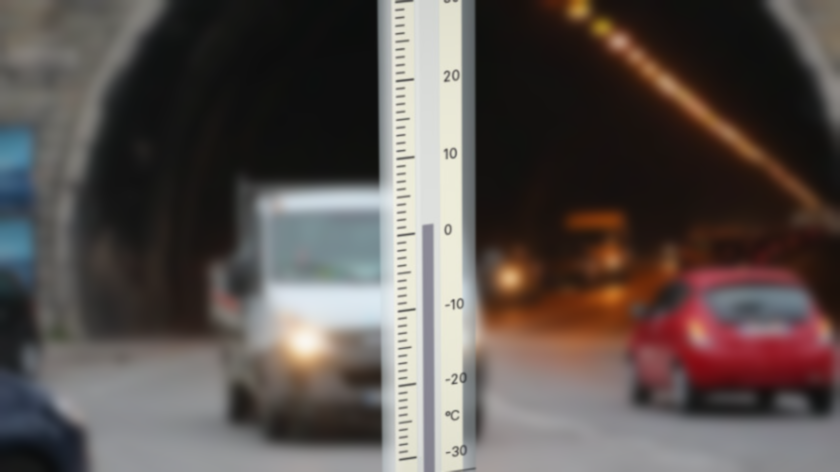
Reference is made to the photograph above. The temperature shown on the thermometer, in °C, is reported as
1 °C
